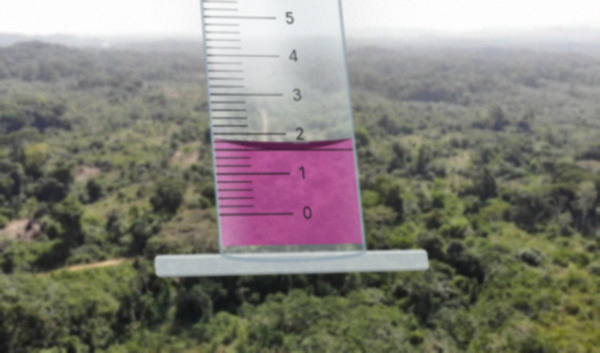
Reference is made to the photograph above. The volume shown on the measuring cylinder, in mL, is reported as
1.6 mL
